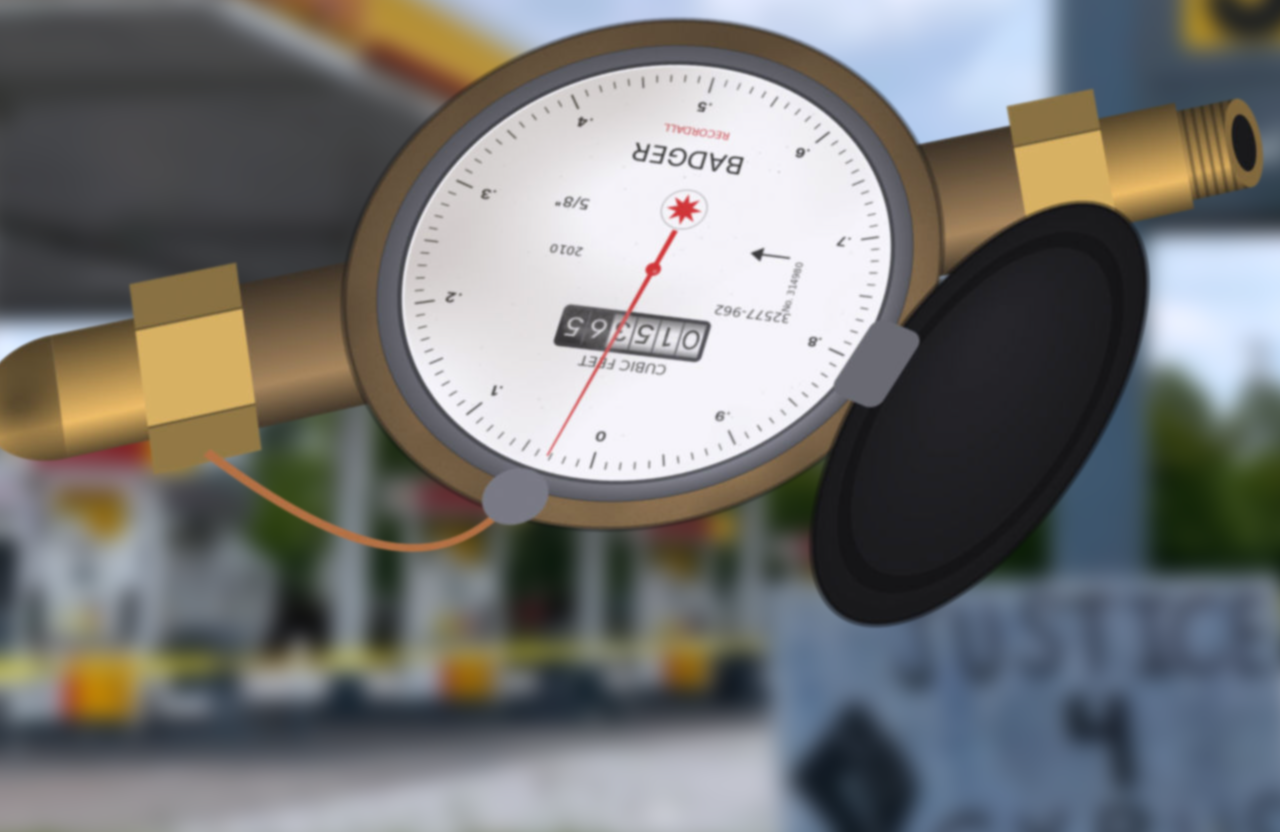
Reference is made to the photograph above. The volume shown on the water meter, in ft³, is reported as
15365.03 ft³
